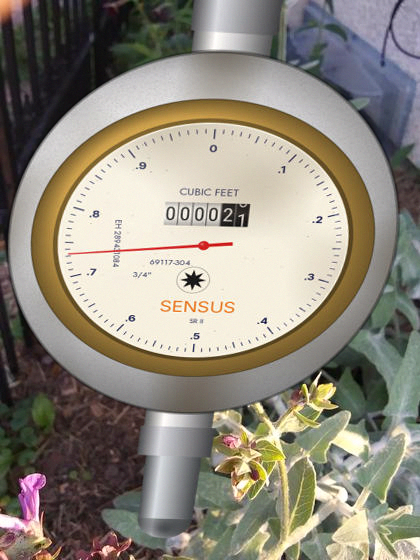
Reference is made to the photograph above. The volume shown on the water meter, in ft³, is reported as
20.73 ft³
